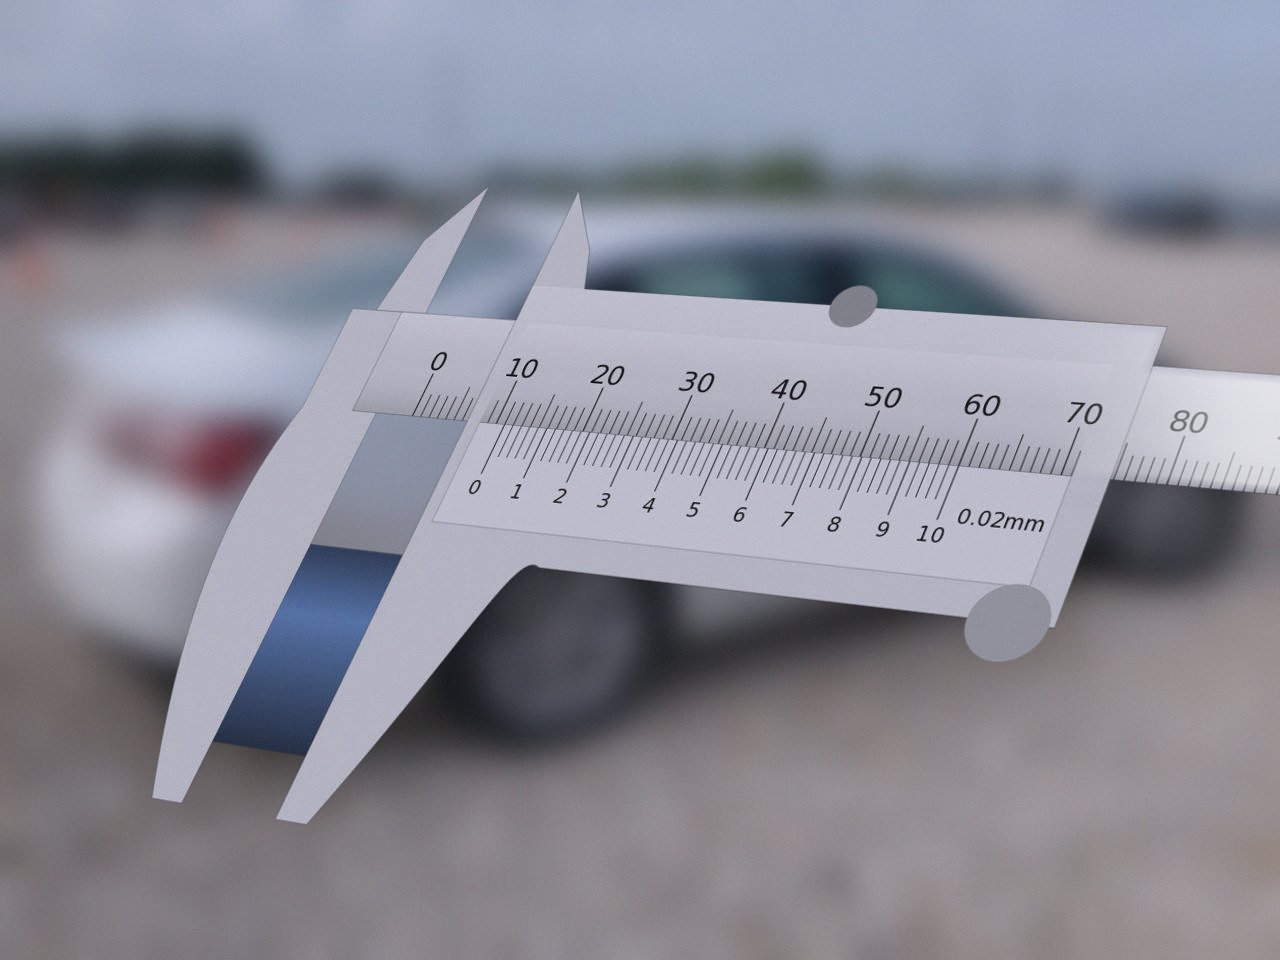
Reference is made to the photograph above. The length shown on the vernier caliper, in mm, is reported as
11.0 mm
